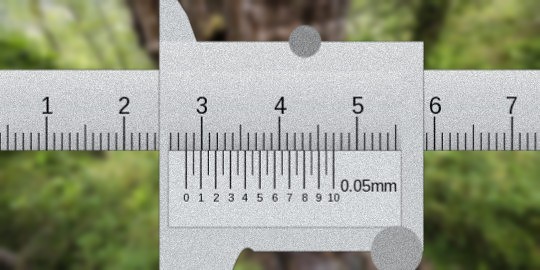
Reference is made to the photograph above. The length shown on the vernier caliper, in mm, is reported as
28.0 mm
